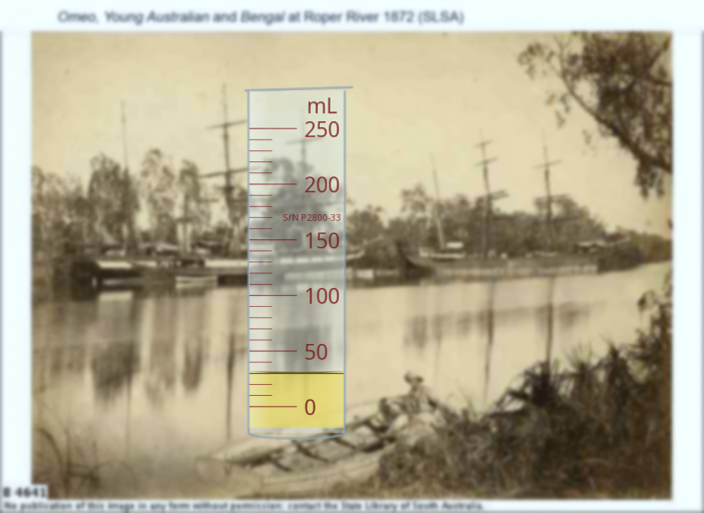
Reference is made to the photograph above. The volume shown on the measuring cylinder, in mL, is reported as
30 mL
